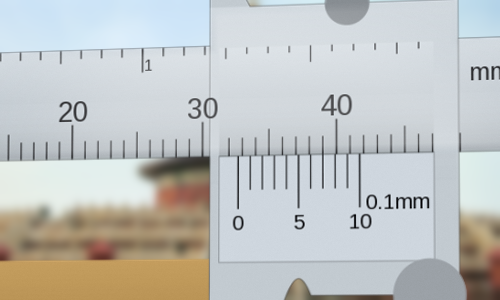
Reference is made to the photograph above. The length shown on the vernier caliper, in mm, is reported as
32.7 mm
